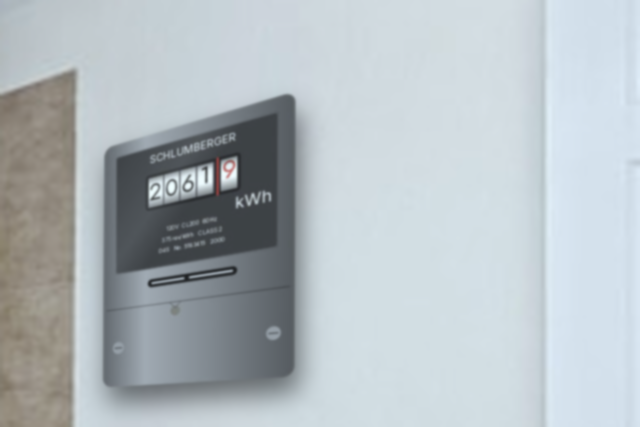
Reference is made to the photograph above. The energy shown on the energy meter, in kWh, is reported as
2061.9 kWh
